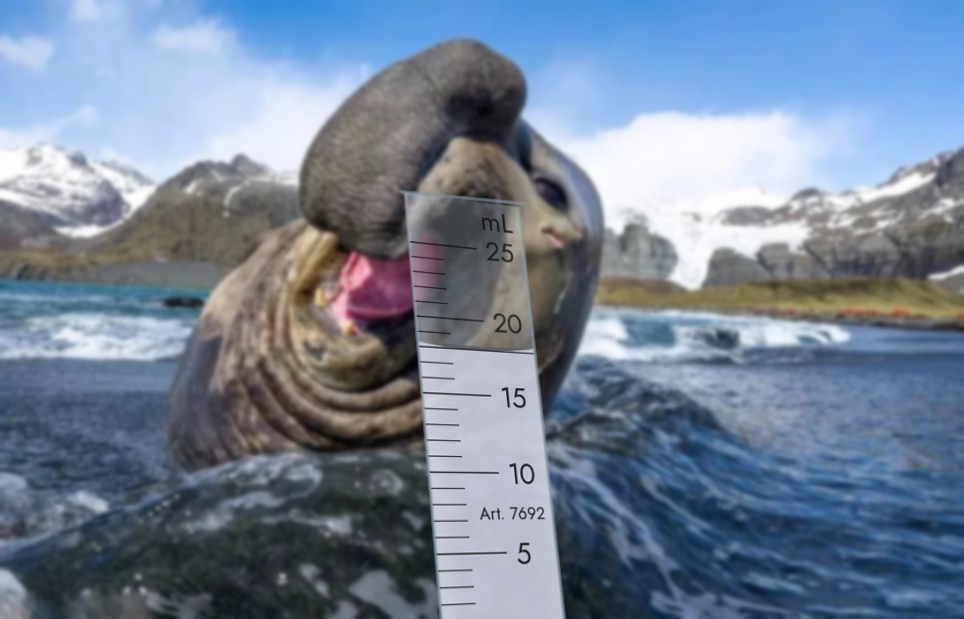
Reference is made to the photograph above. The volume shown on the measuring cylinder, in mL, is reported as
18 mL
